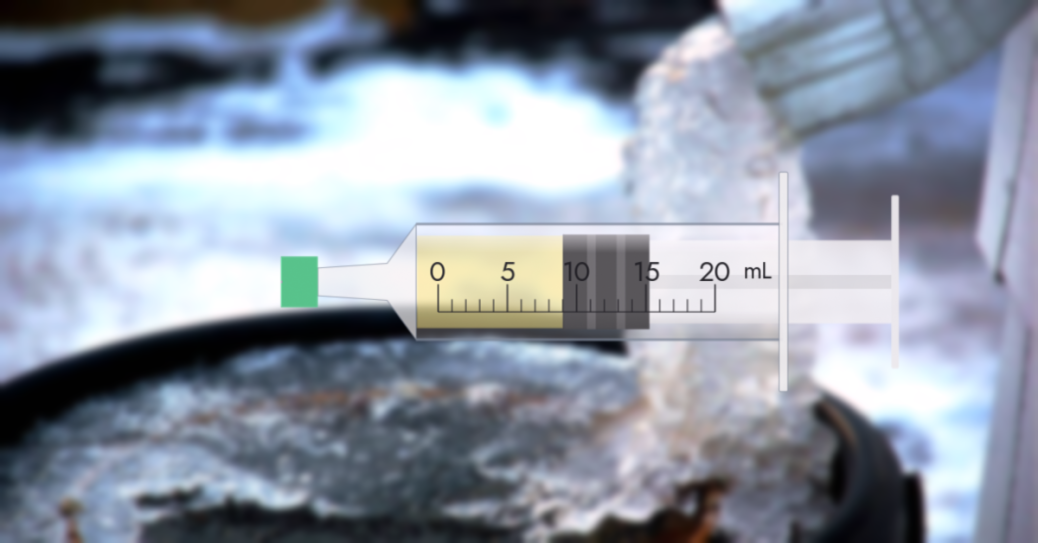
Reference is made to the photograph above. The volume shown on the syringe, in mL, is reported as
9 mL
